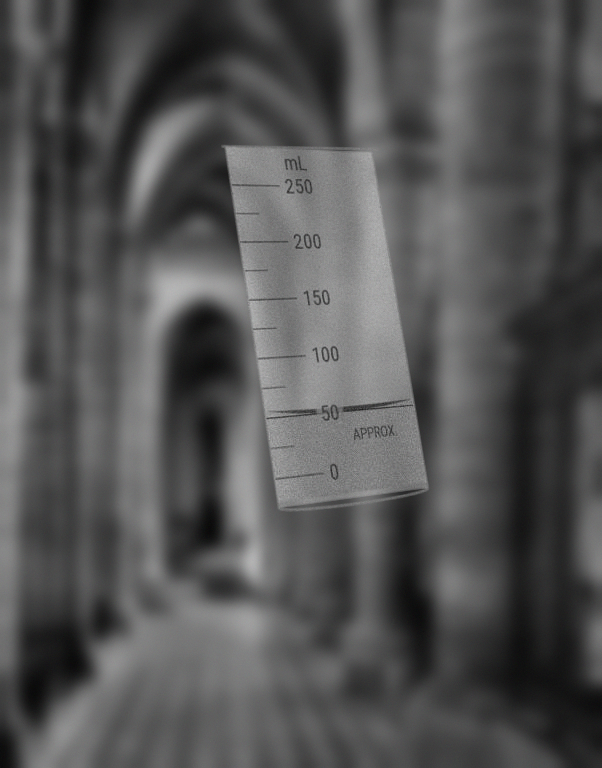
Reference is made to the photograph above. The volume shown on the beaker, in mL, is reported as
50 mL
